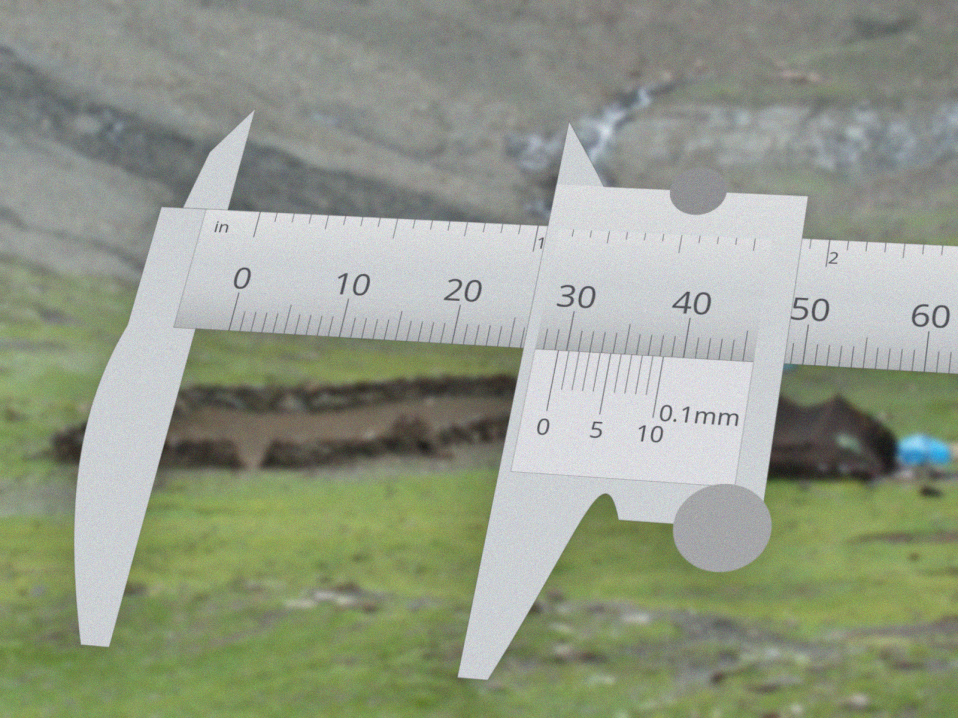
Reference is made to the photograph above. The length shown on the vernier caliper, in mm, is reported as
29.3 mm
